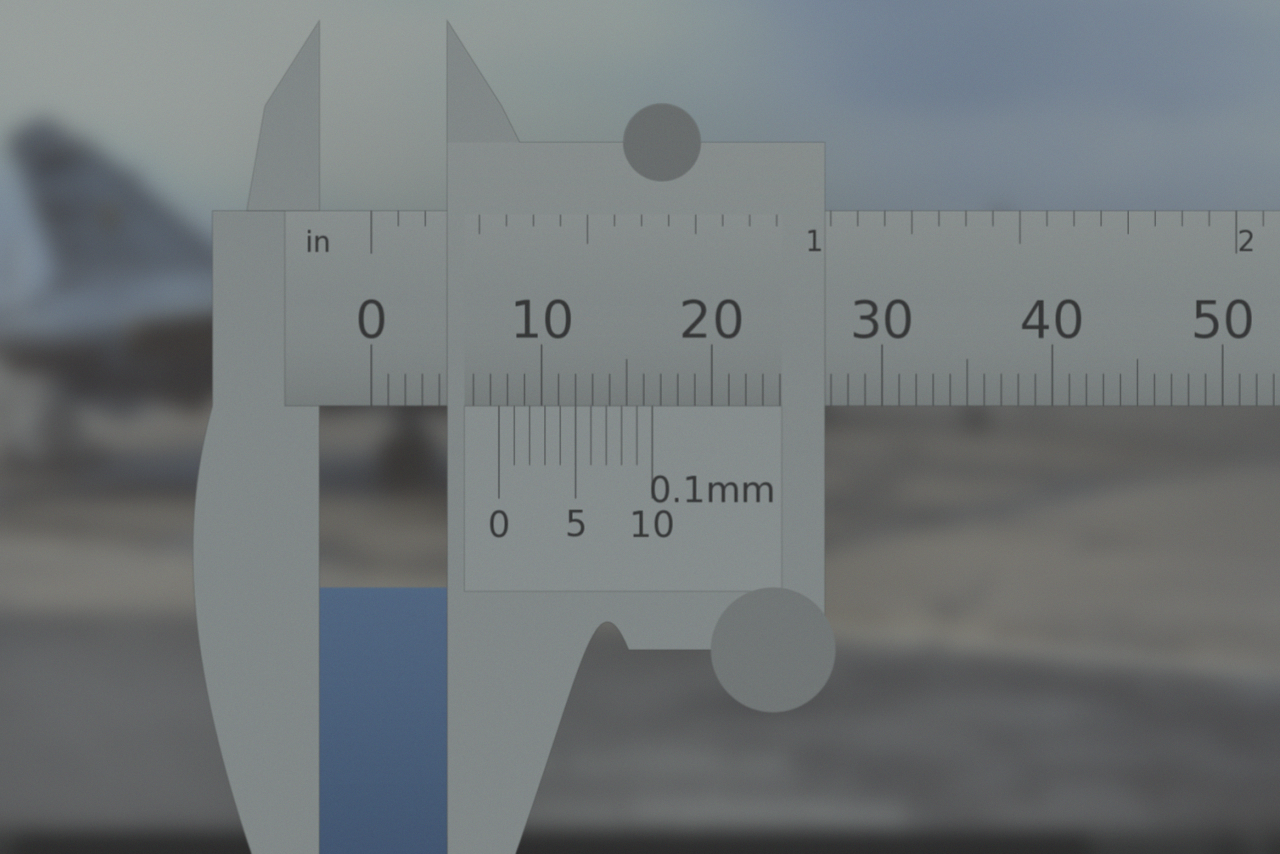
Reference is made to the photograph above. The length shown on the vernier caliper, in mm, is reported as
7.5 mm
